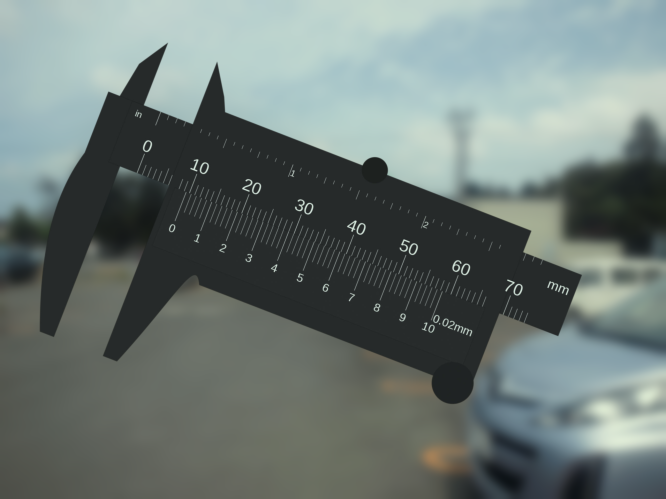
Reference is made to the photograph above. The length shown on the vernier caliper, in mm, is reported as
9.4 mm
